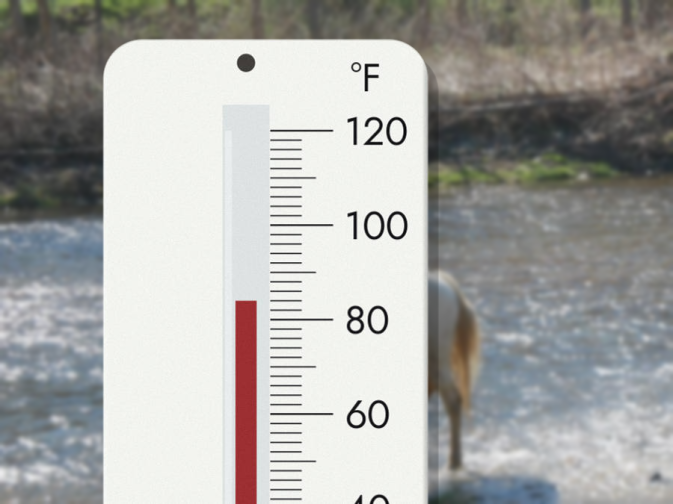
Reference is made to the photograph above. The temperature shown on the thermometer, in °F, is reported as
84 °F
